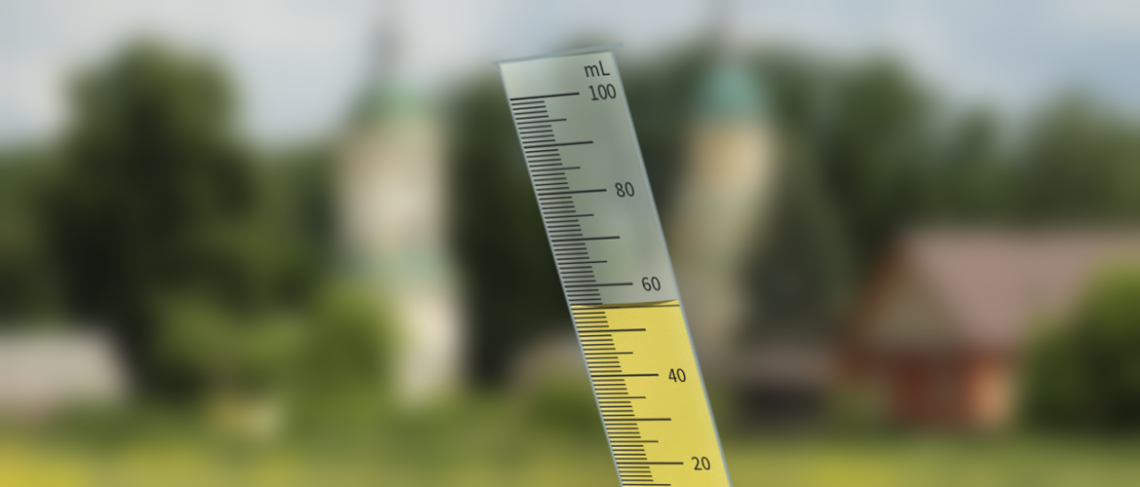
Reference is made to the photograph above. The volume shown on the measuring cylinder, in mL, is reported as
55 mL
